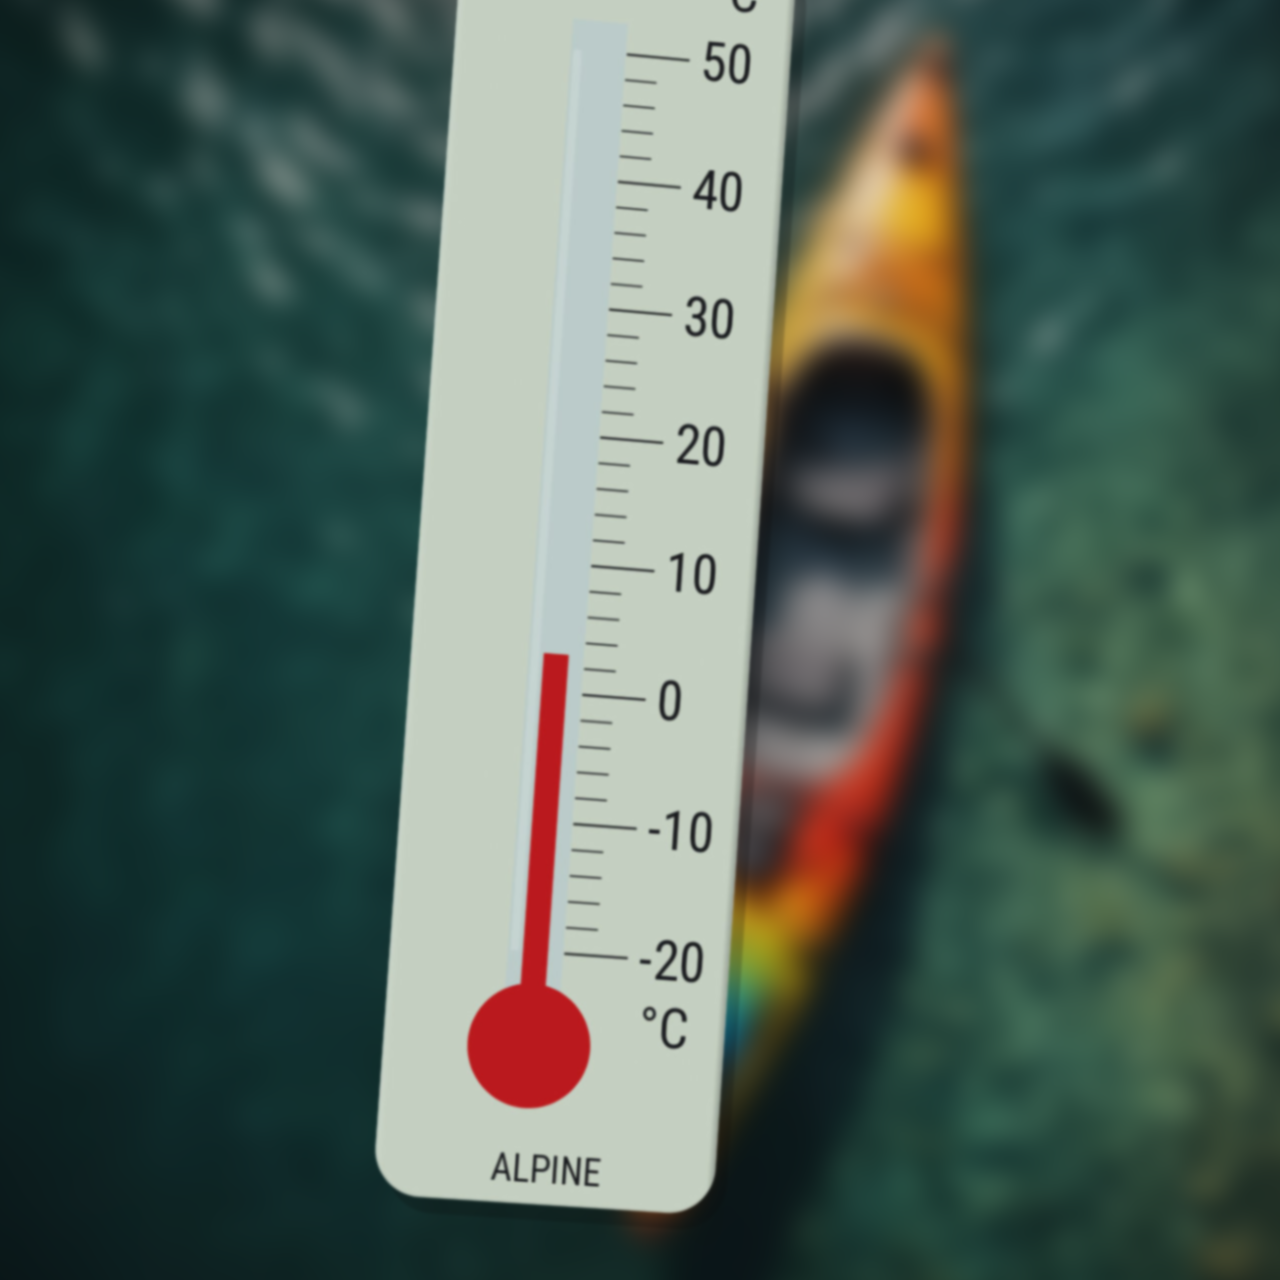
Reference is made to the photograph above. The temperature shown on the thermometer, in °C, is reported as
3 °C
